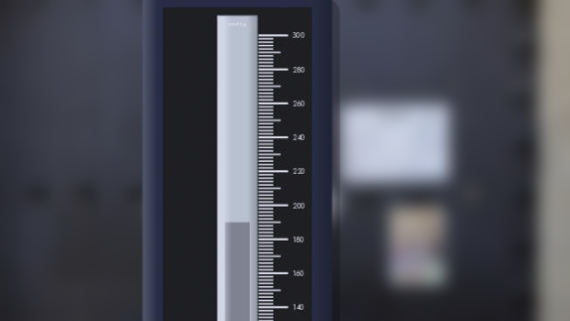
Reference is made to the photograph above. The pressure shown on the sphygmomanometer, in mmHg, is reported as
190 mmHg
